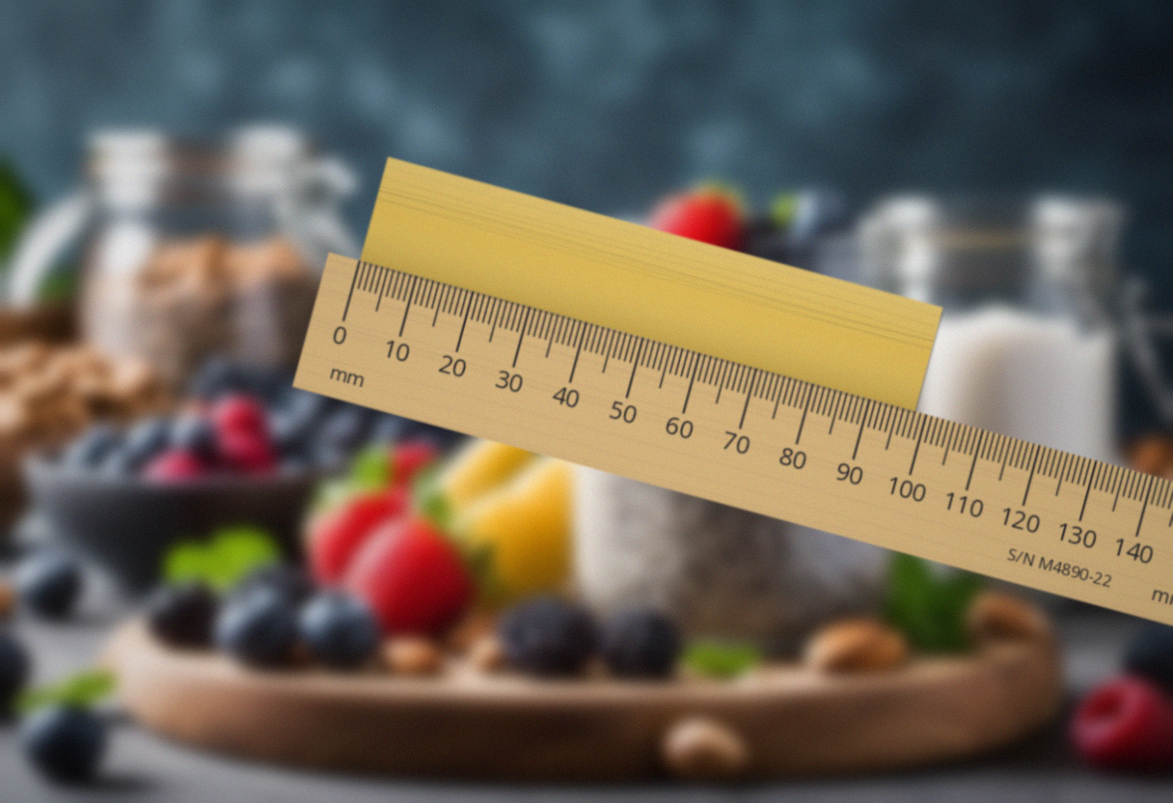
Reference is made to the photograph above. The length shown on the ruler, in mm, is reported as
98 mm
